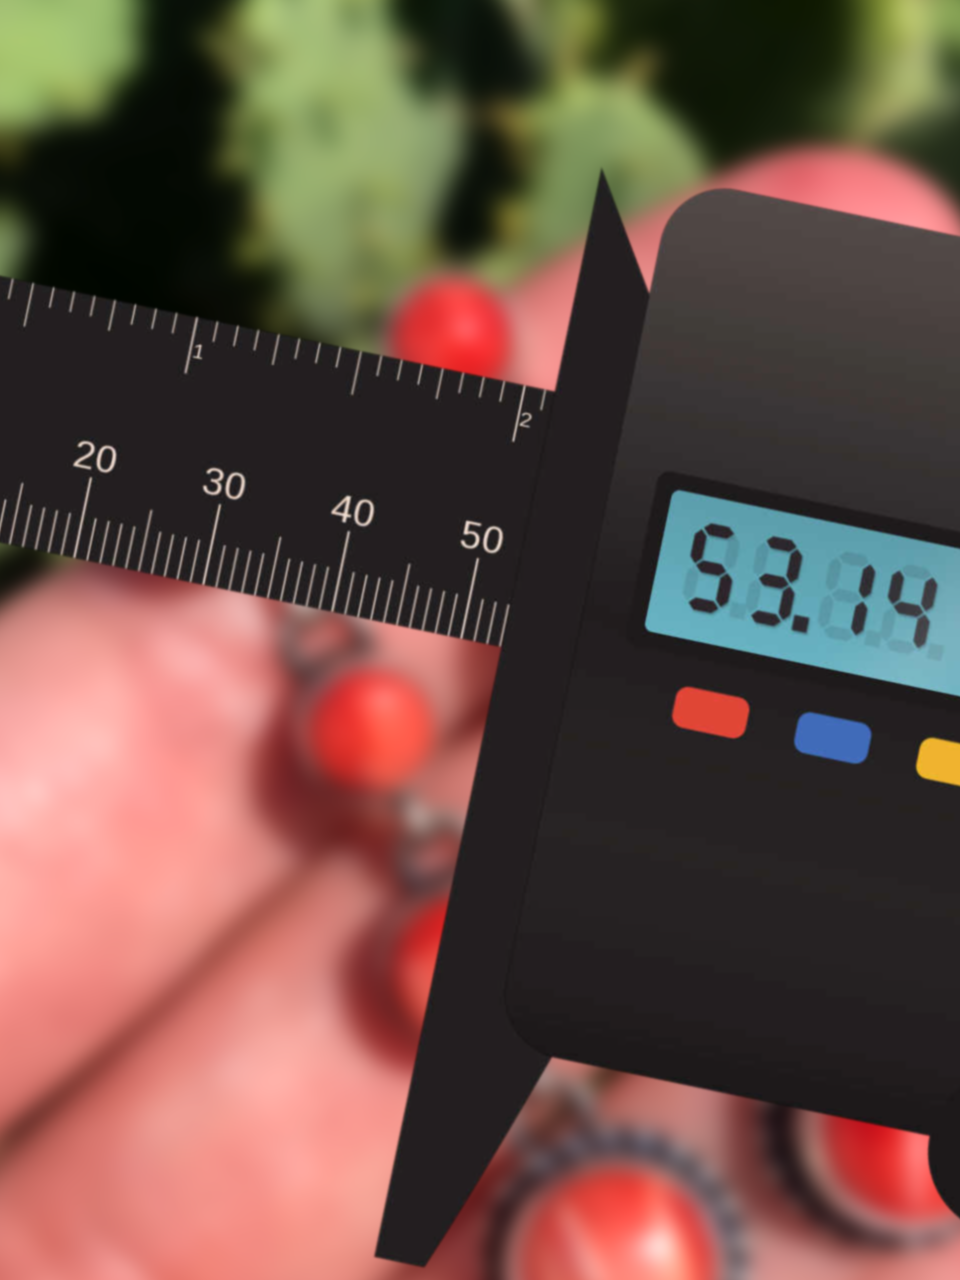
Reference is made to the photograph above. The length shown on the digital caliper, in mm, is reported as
53.14 mm
